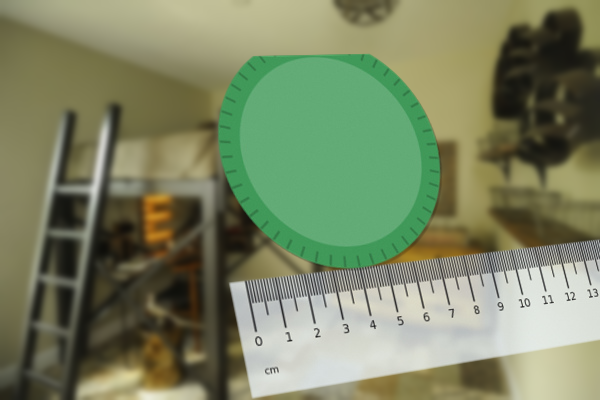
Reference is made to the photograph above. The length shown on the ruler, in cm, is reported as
8 cm
